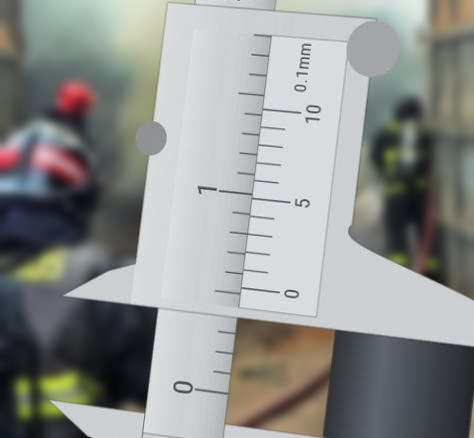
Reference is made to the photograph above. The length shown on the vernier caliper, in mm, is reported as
5.3 mm
